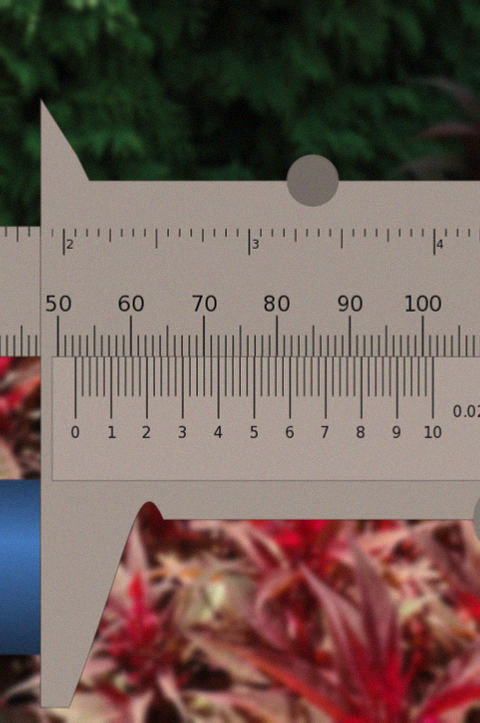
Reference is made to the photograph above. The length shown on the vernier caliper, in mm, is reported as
52.4 mm
